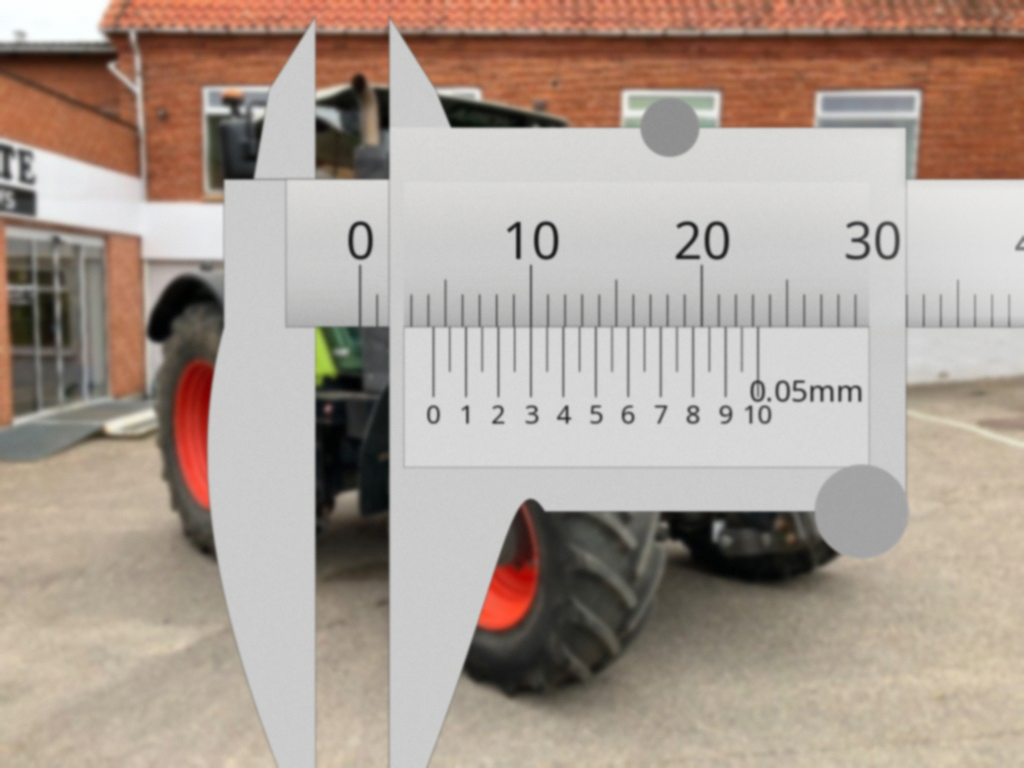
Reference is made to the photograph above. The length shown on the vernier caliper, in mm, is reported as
4.3 mm
